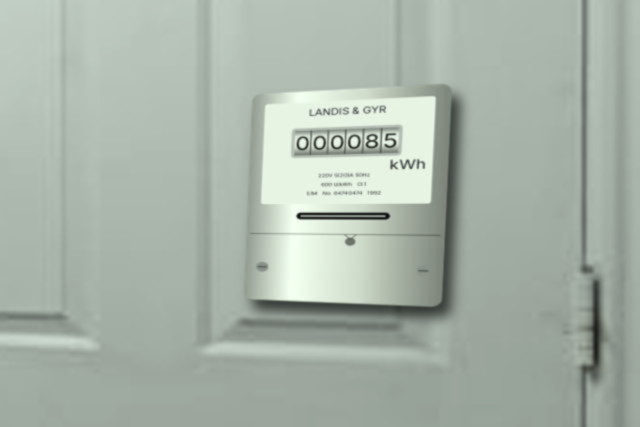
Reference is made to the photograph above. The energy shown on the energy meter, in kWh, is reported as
85 kWh
